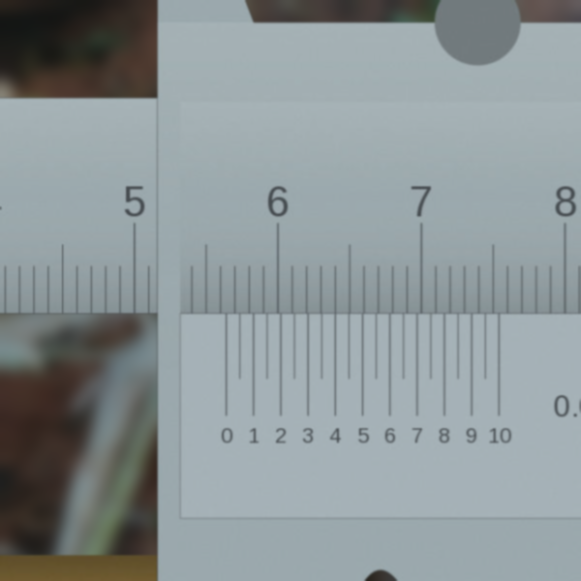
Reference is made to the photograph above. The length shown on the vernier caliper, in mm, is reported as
56.4 mm
